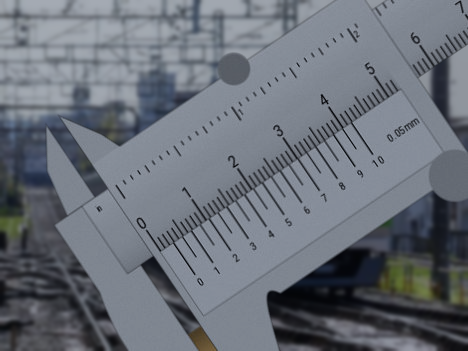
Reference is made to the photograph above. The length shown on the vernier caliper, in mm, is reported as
2.8 mm
